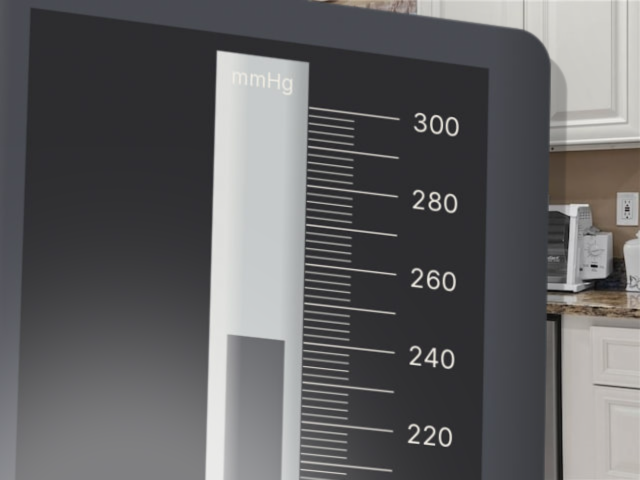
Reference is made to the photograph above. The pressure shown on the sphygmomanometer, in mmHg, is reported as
240 mmHg
